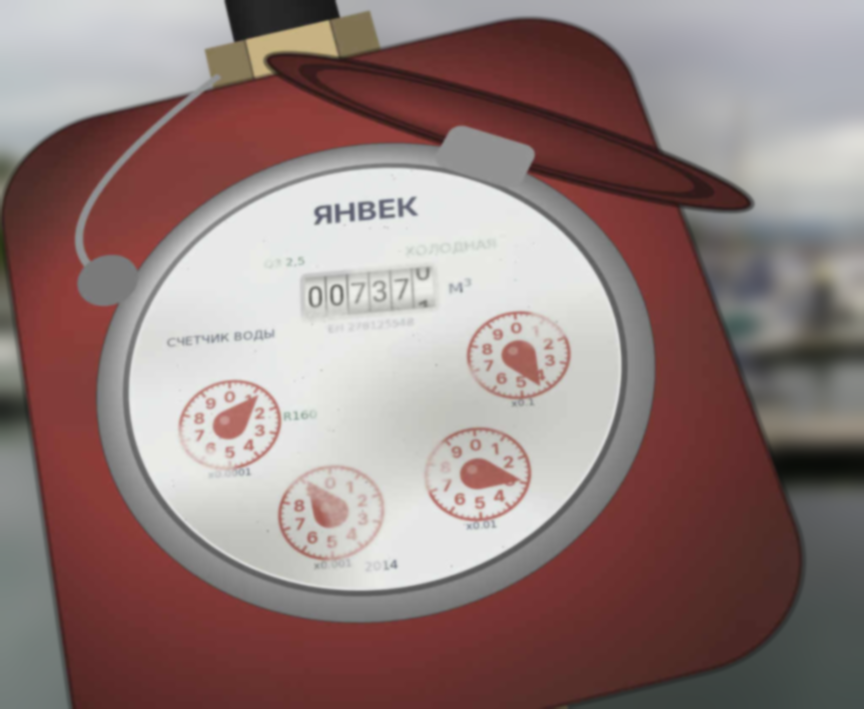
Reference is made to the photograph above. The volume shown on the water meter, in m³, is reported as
7370.4291 m³
